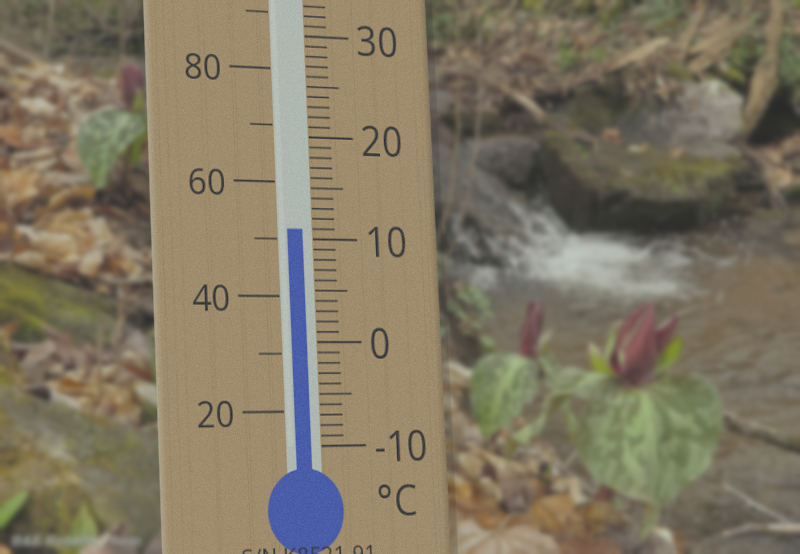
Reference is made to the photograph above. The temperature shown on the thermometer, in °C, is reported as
11 °C
